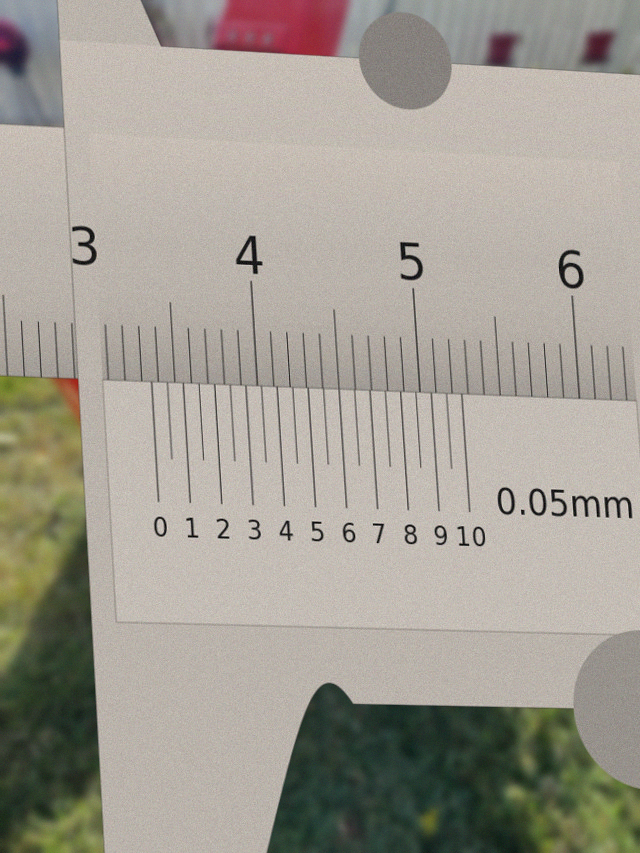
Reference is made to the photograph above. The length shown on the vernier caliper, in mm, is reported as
33.6 mm
